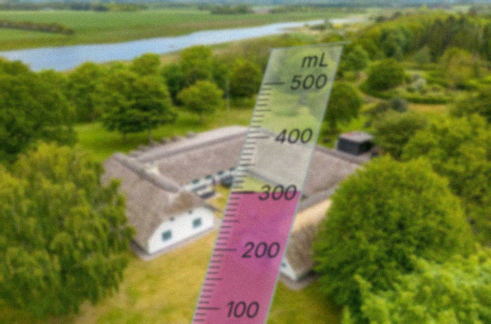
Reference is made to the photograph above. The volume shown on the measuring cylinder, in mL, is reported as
300 mL
